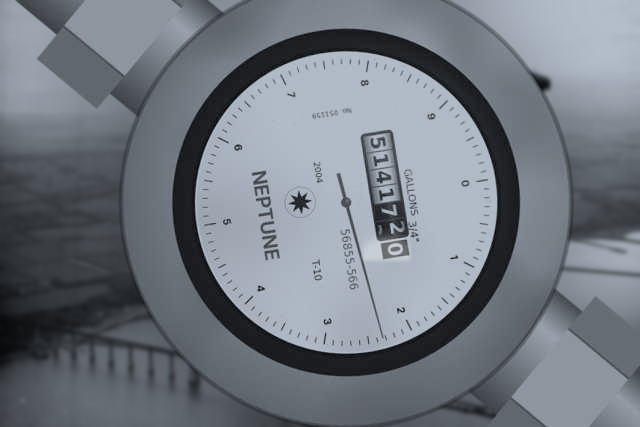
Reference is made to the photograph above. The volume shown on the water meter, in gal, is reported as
5141722.3 gal
